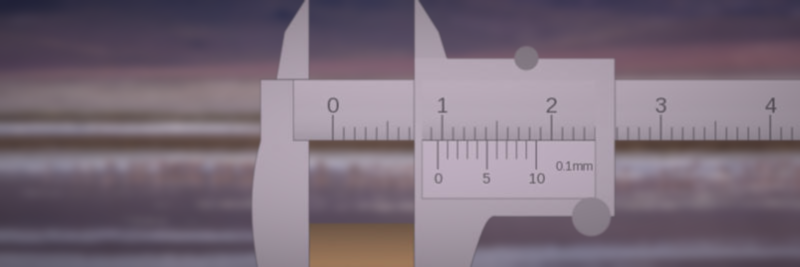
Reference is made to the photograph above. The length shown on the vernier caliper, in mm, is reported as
9.6 mm
